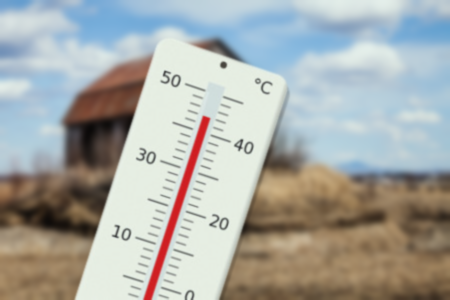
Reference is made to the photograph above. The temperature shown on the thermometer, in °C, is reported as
44 °C
